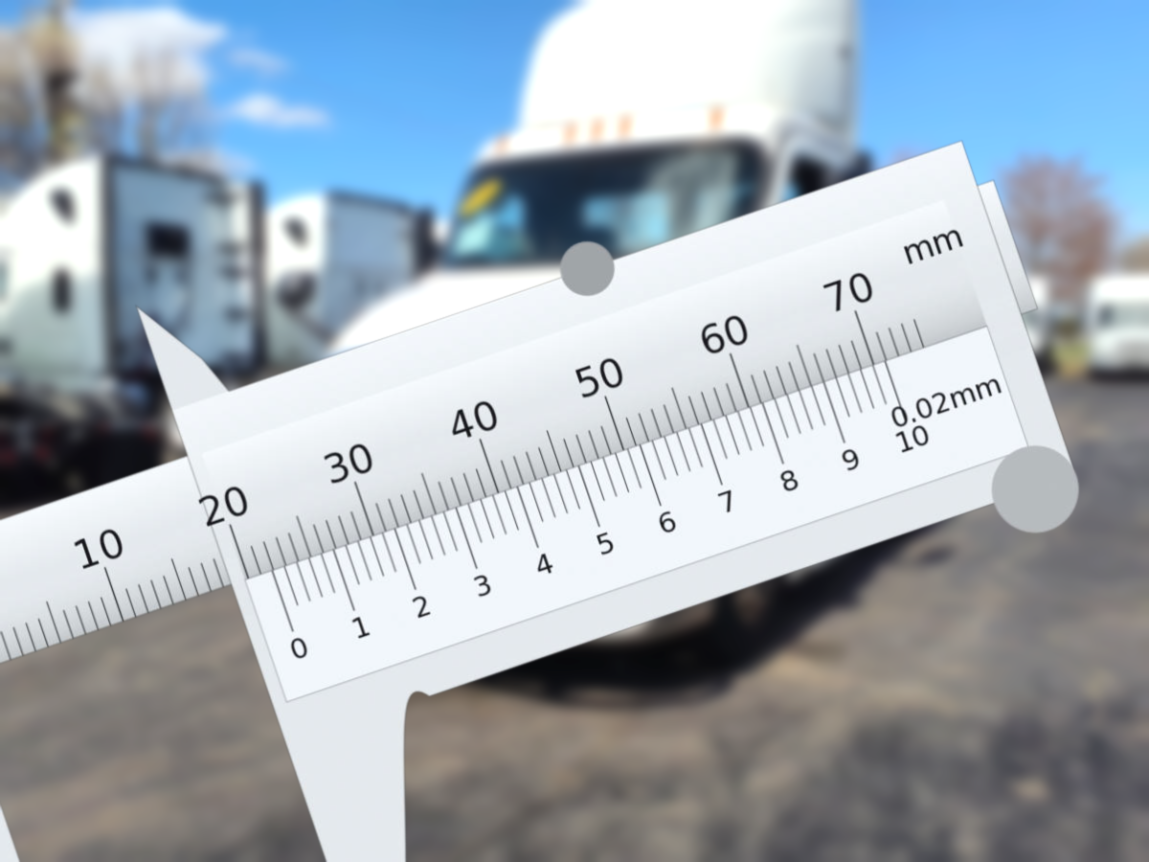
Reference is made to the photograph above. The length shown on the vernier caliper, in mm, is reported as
21.9 mm
